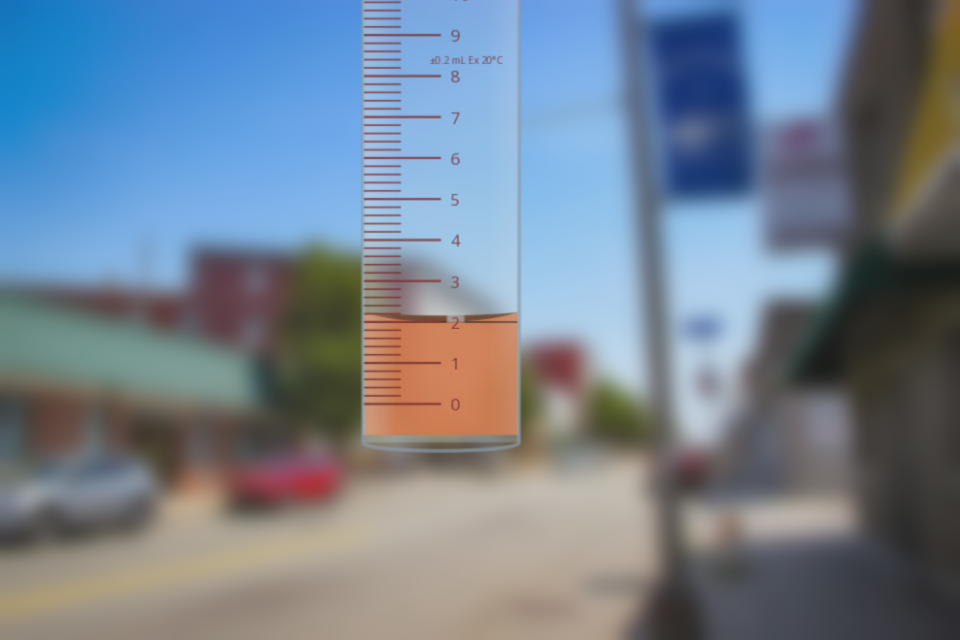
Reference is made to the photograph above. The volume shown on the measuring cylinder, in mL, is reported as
2 mL
